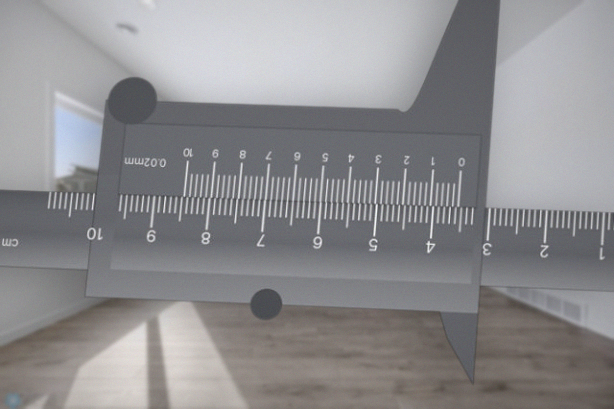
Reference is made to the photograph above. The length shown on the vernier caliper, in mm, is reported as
35.6 mm
